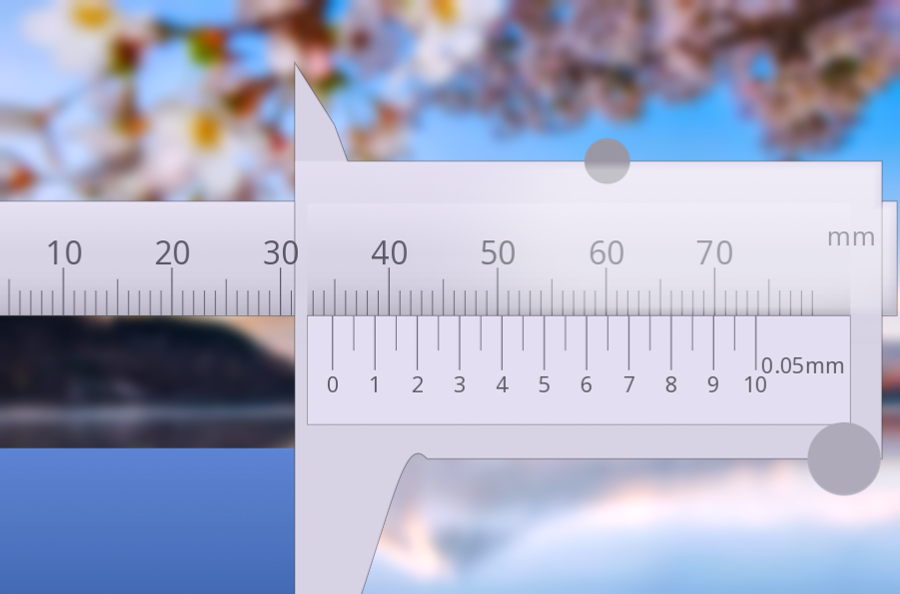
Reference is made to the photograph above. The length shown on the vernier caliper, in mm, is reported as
34.8 mm
